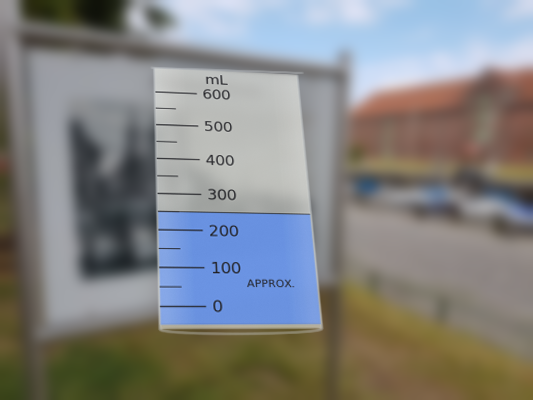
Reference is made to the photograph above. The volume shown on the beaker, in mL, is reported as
250 mL
